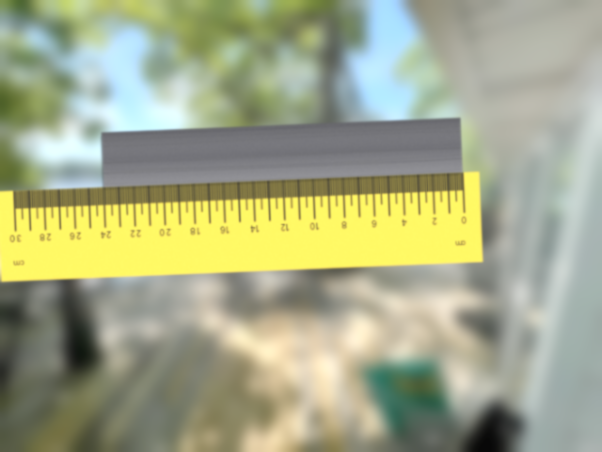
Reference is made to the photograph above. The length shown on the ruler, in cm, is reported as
24 cm
